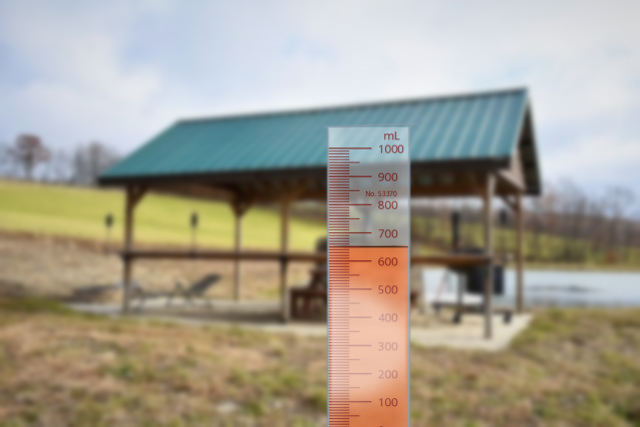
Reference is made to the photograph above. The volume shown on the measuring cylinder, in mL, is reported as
650 mL
